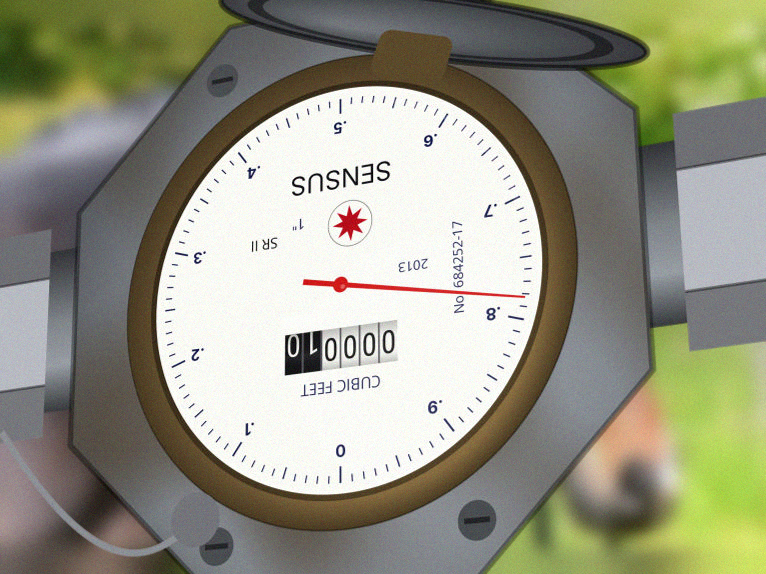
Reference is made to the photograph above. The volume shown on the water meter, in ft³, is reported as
9.78 ft³
